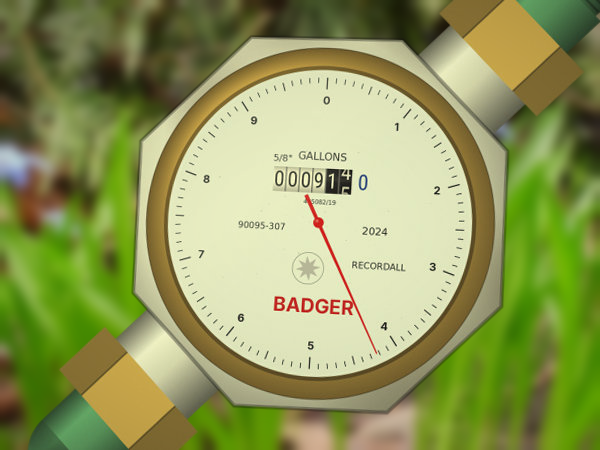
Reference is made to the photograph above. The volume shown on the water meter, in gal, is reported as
9144.2 gal
